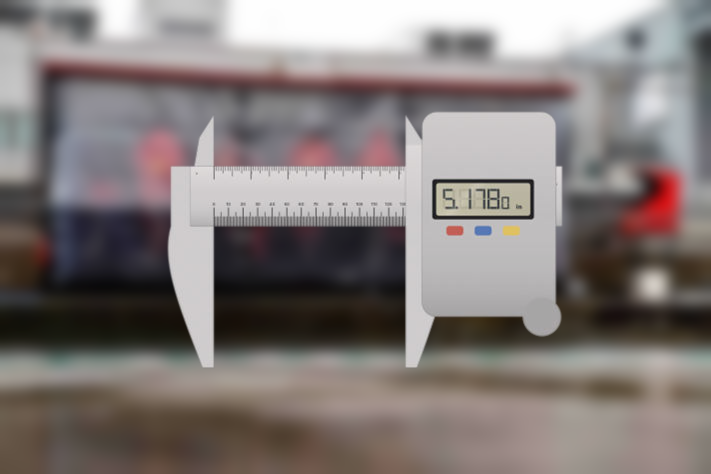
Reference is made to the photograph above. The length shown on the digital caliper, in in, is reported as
5.1780 in
